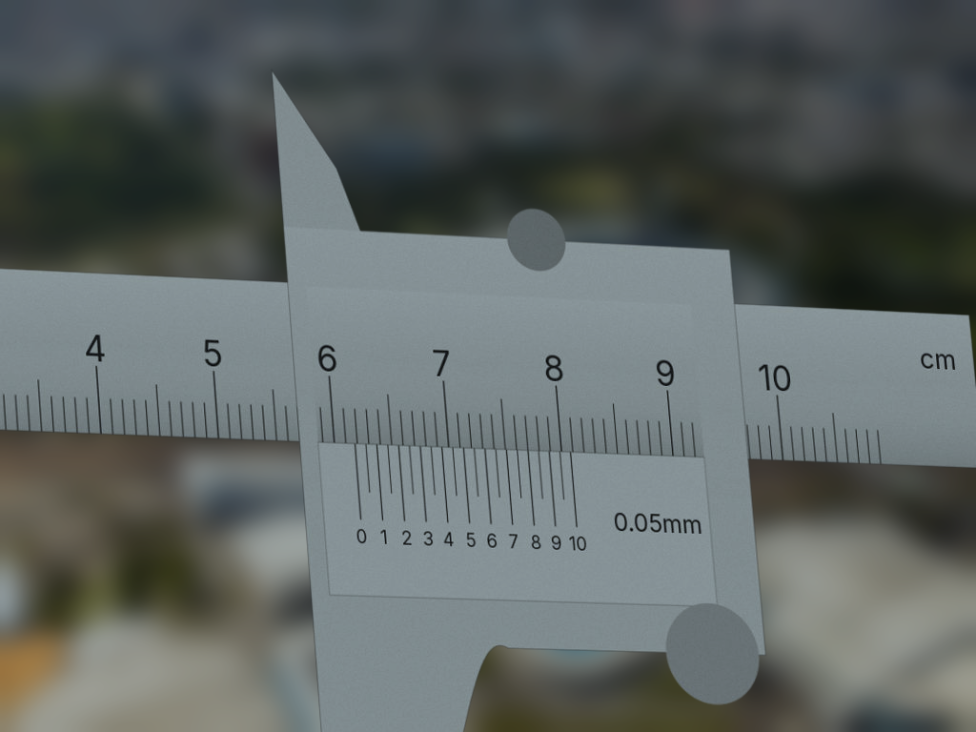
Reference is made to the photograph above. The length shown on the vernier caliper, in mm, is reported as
61.8 mm
